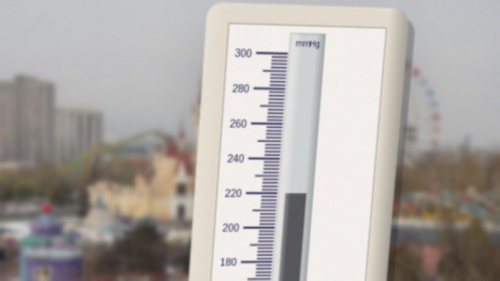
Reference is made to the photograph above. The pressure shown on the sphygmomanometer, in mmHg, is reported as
220 mmHg
